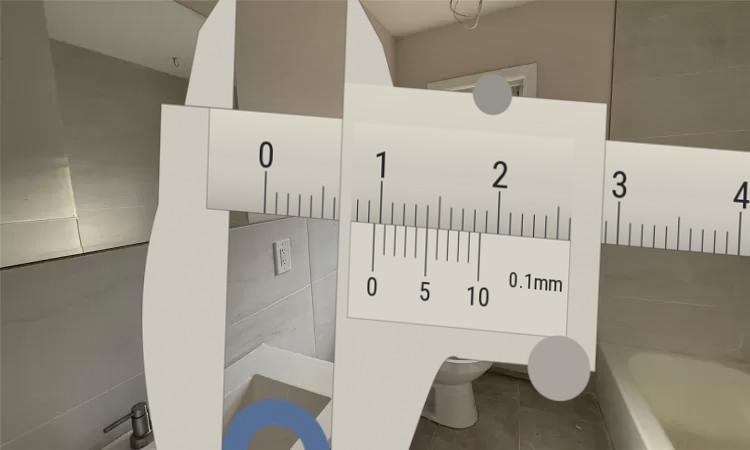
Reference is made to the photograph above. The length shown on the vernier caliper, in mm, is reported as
9.5 mm
